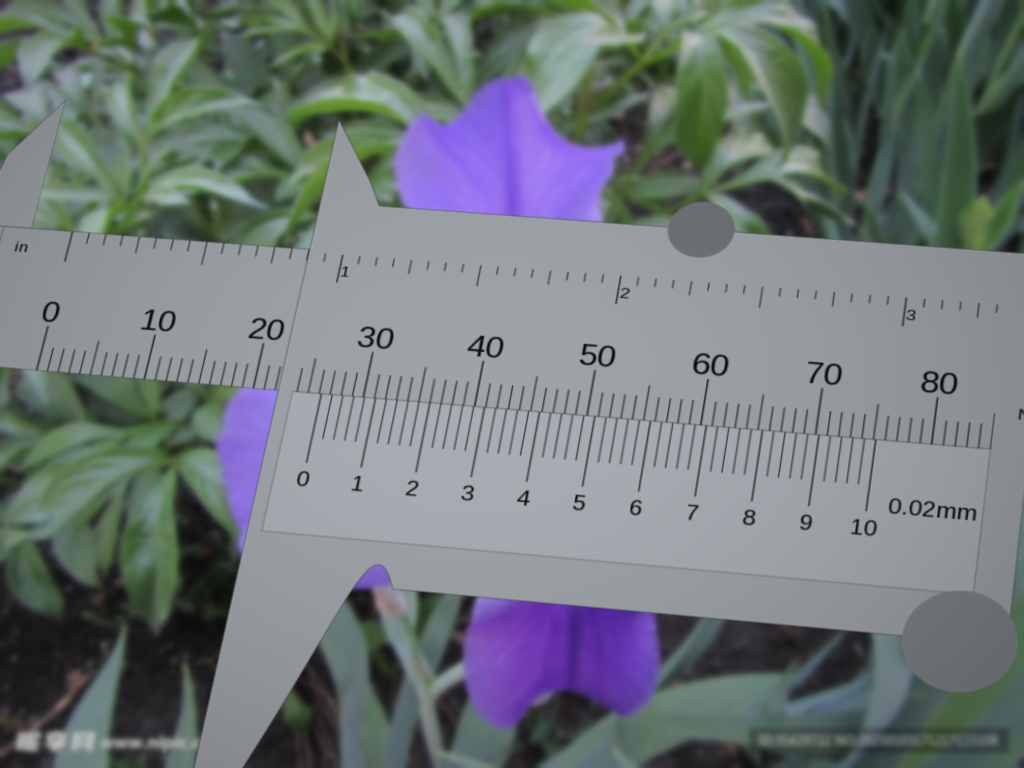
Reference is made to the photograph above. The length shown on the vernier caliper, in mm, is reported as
26.2 mm
